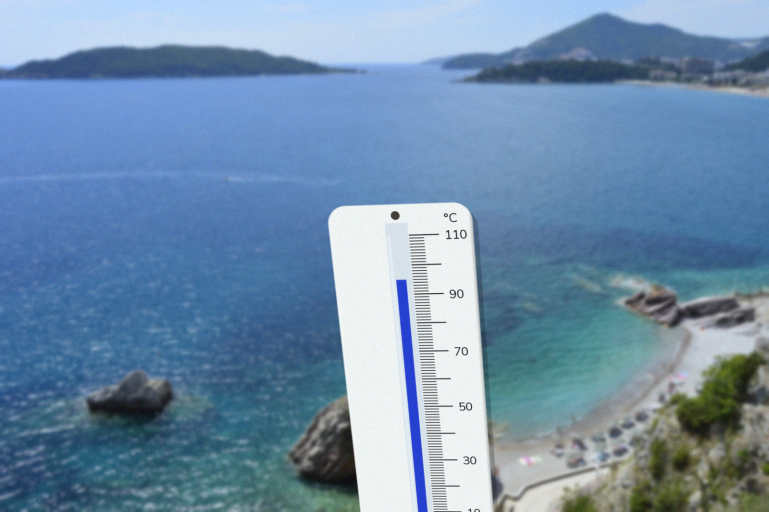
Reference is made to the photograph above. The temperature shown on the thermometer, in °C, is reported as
95 °C
